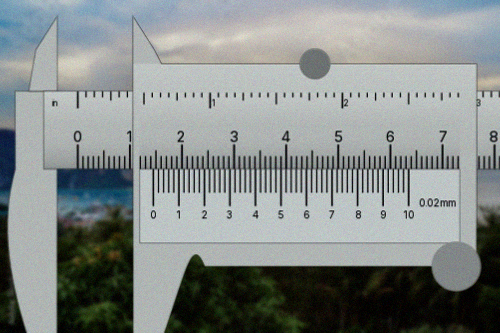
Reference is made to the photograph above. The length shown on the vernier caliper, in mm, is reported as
14.5 mm
